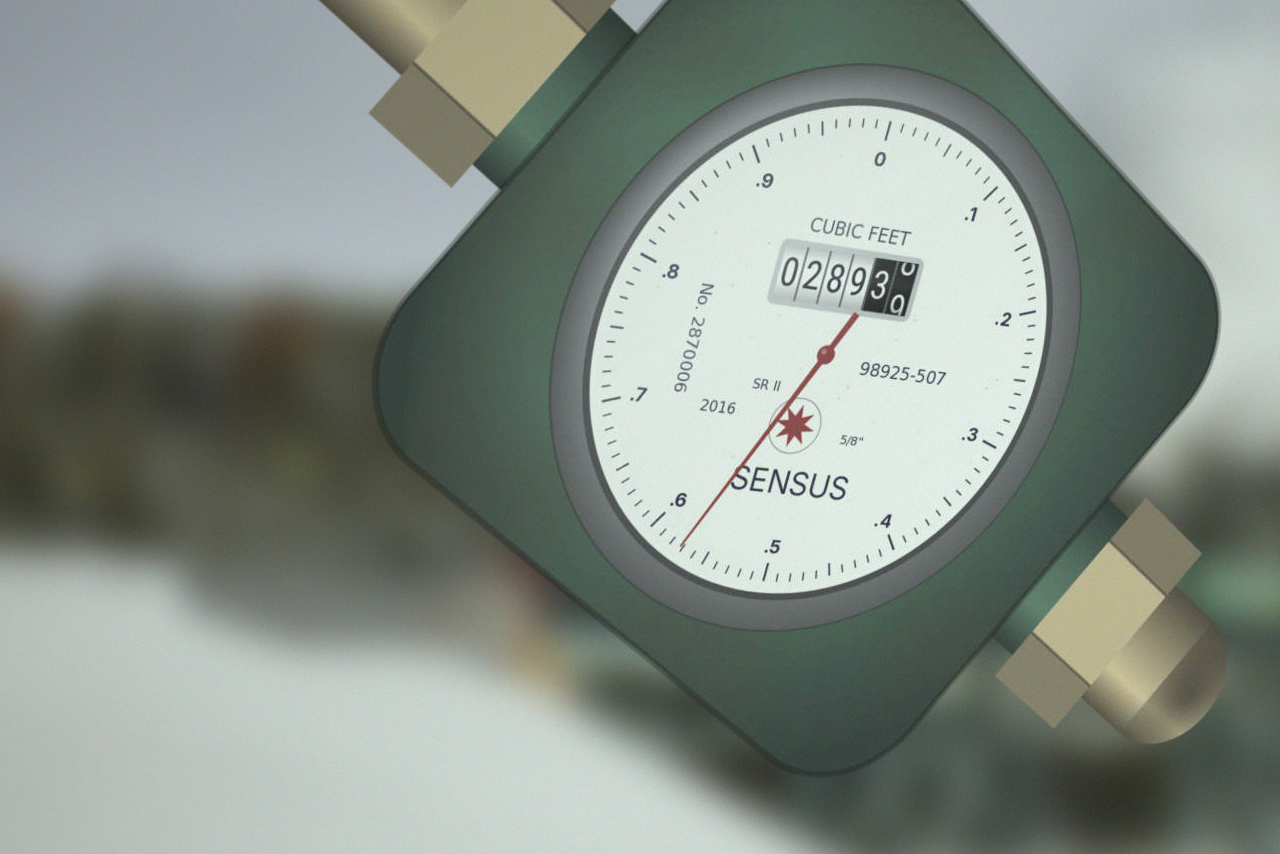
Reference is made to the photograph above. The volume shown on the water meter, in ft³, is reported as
28938.57 ft³
